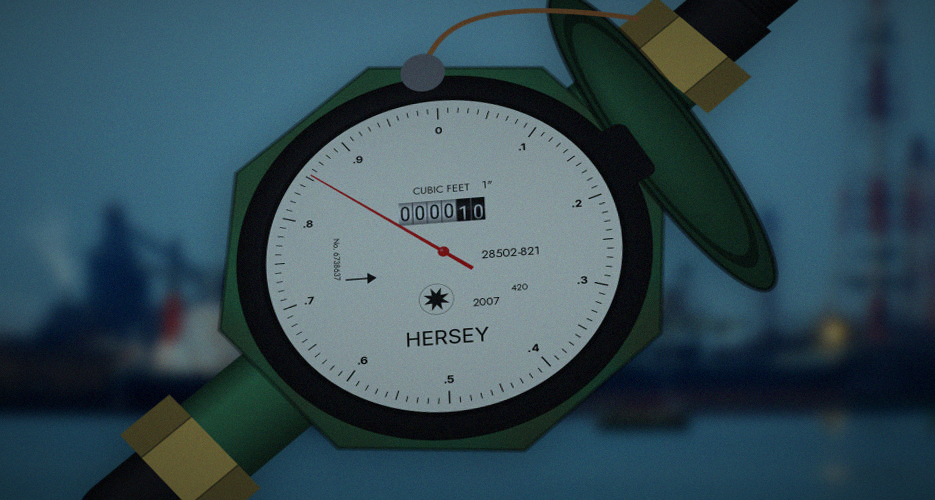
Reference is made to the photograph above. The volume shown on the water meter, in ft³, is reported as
9.85 ft³
